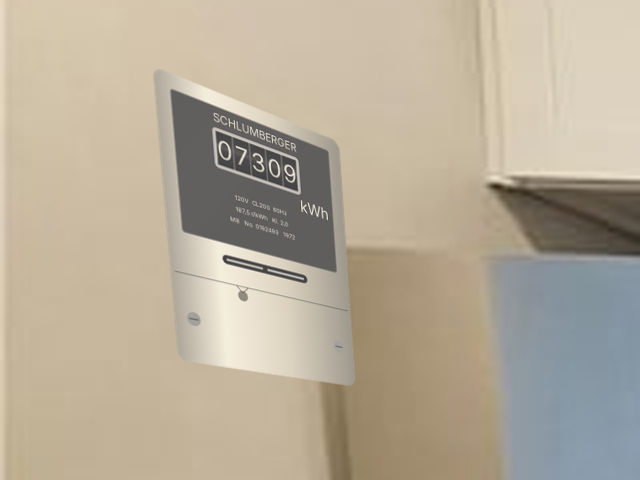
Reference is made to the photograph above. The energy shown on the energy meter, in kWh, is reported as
7309 kWh
